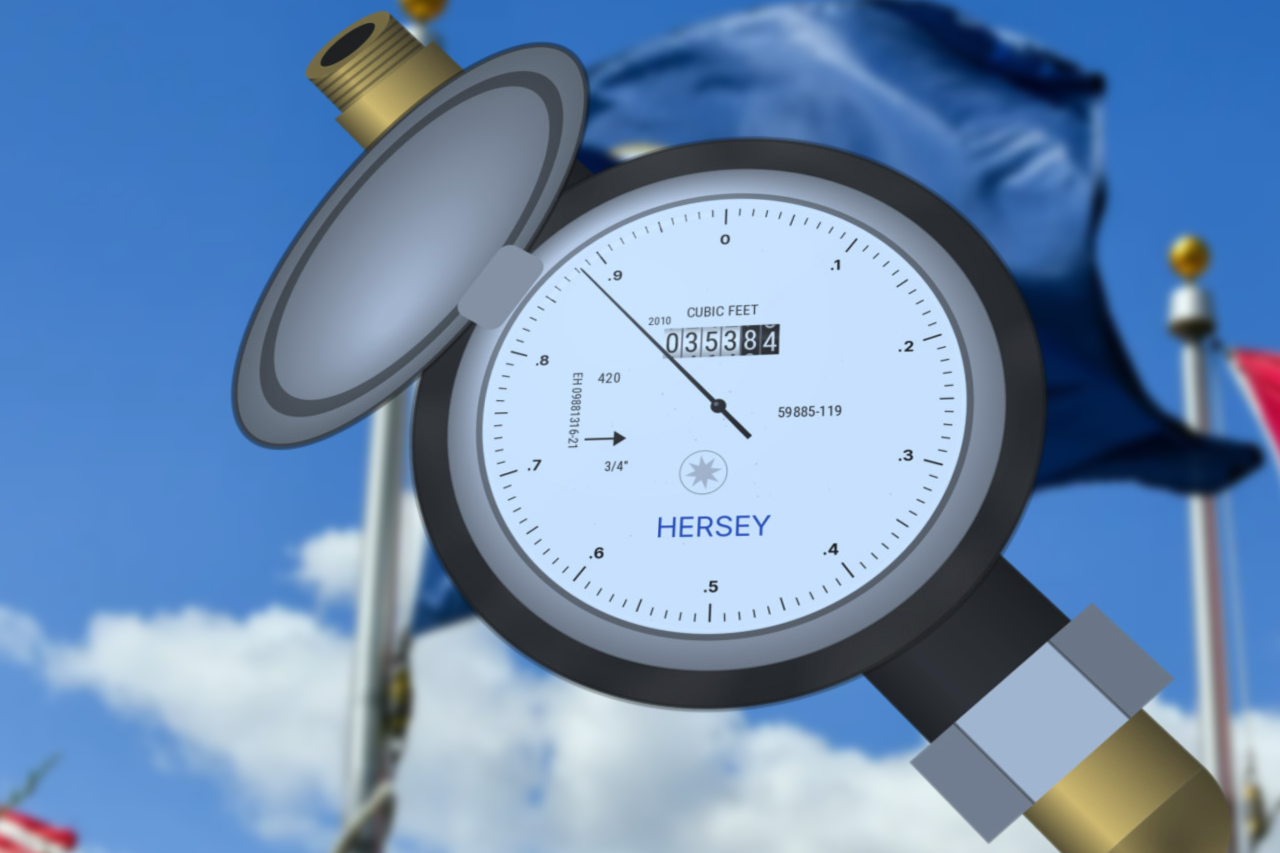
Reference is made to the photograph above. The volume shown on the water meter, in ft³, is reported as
35383.88 ft³
